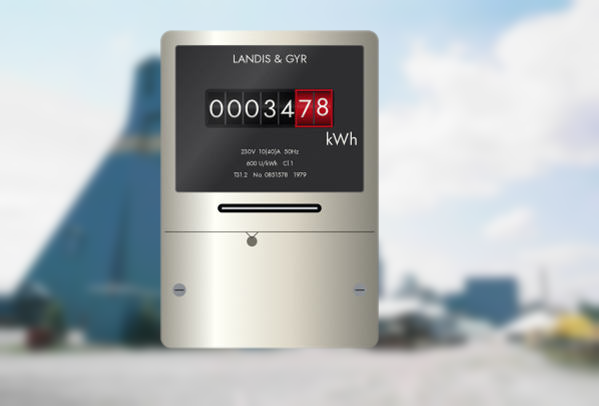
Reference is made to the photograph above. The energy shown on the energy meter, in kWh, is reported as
34.78 kWh
